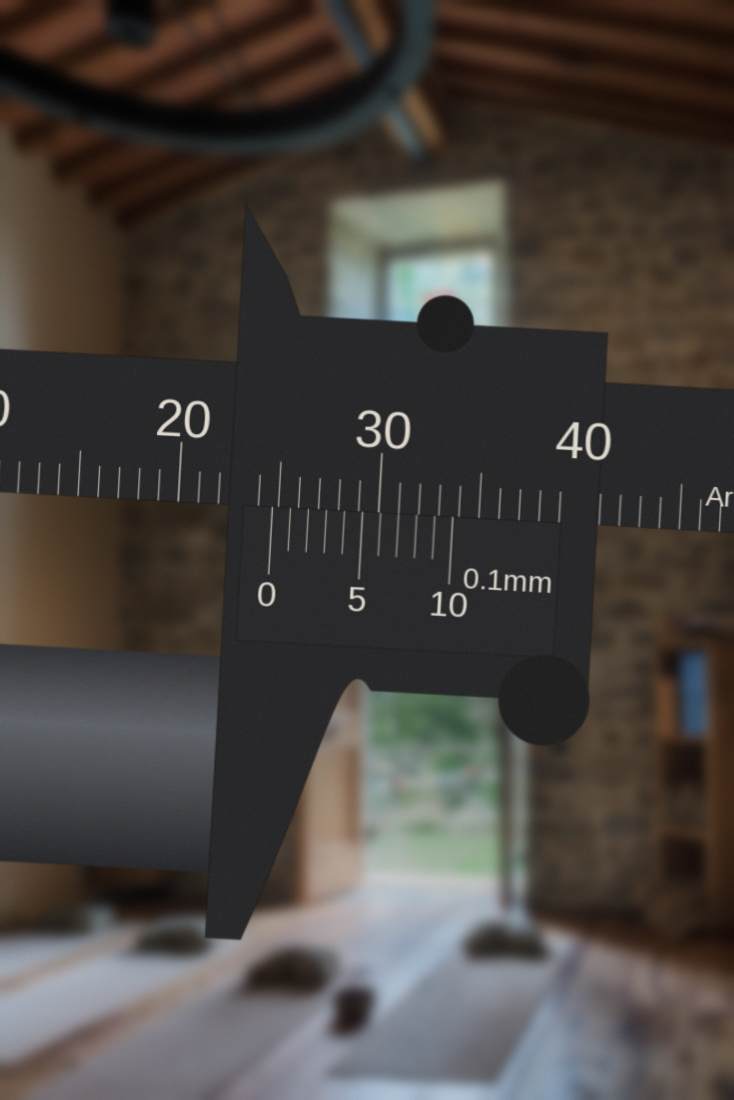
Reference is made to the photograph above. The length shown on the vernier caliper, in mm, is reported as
24.7 mm
